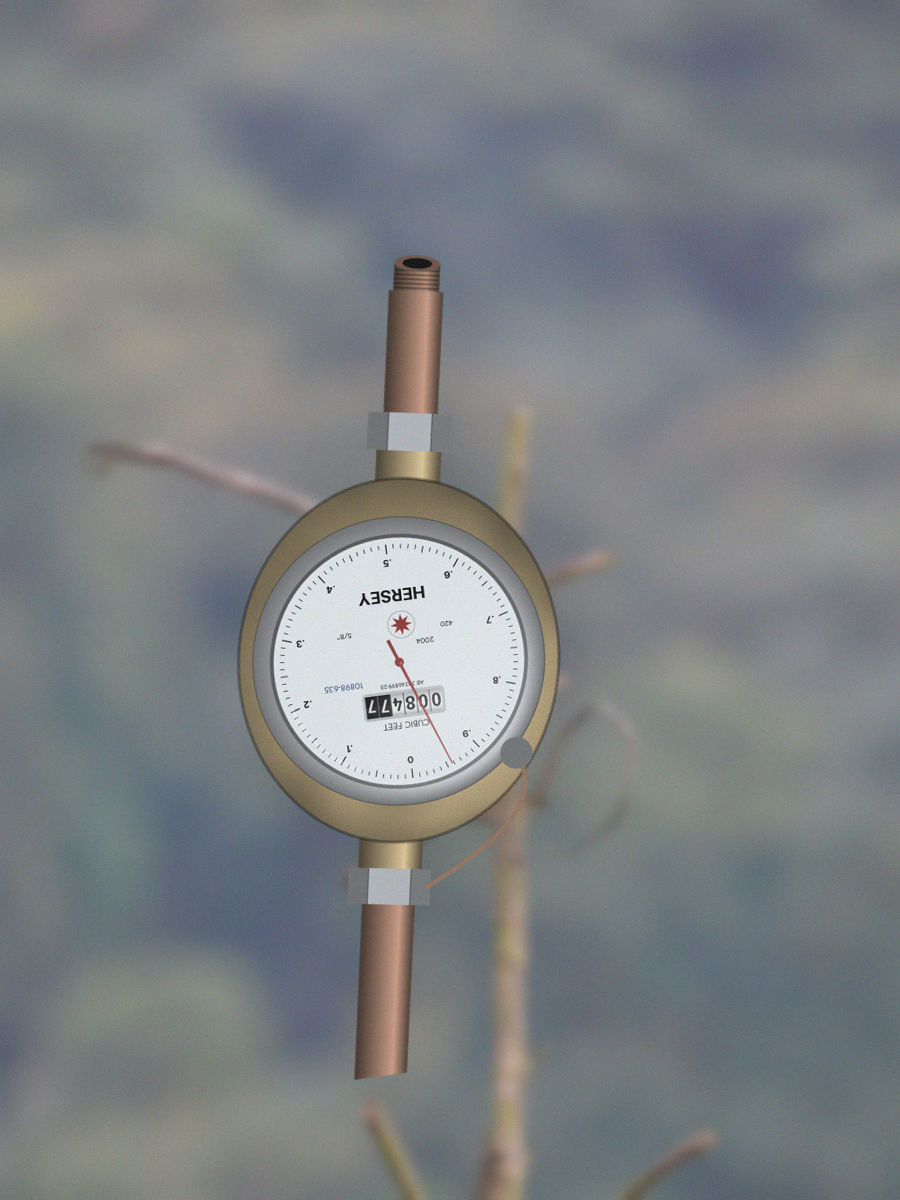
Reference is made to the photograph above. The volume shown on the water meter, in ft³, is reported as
8476.94 ft³
